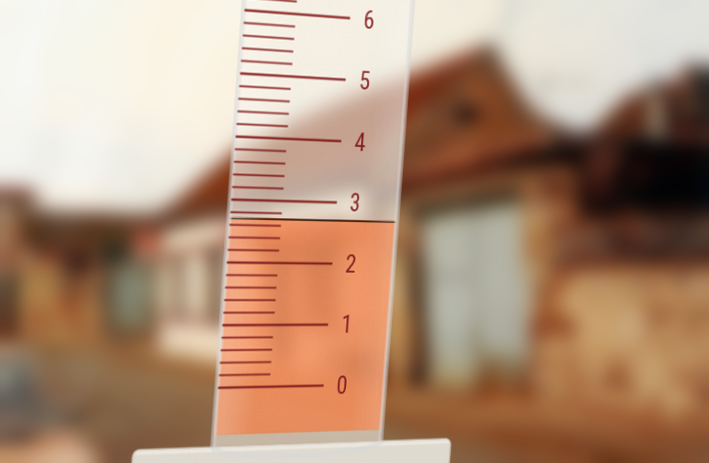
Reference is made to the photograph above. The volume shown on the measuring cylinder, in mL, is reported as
2.7 mL
